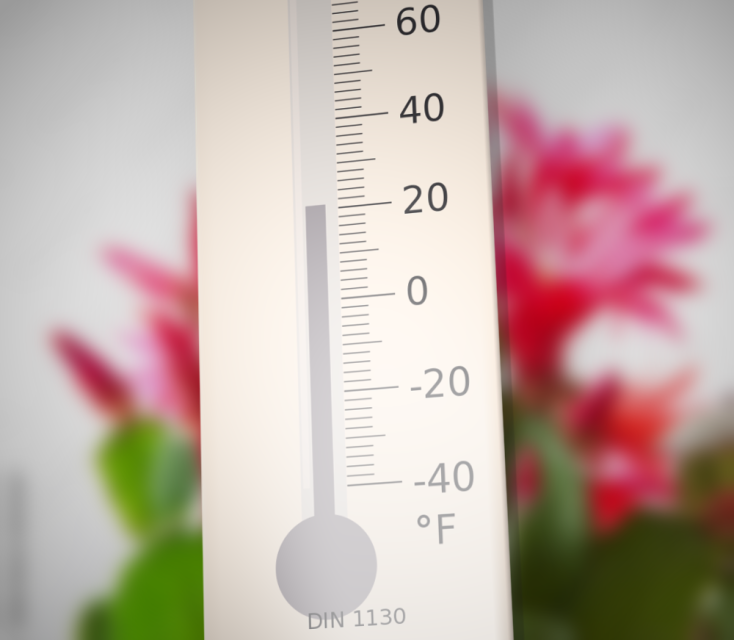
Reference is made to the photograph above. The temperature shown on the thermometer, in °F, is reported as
21 °F
